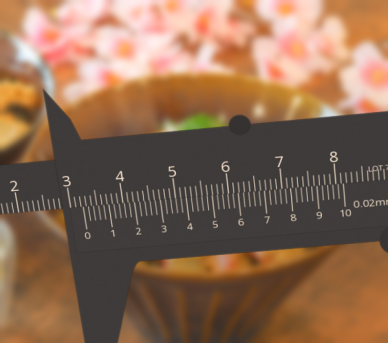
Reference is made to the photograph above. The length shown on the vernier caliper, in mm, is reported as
32.4 mm
